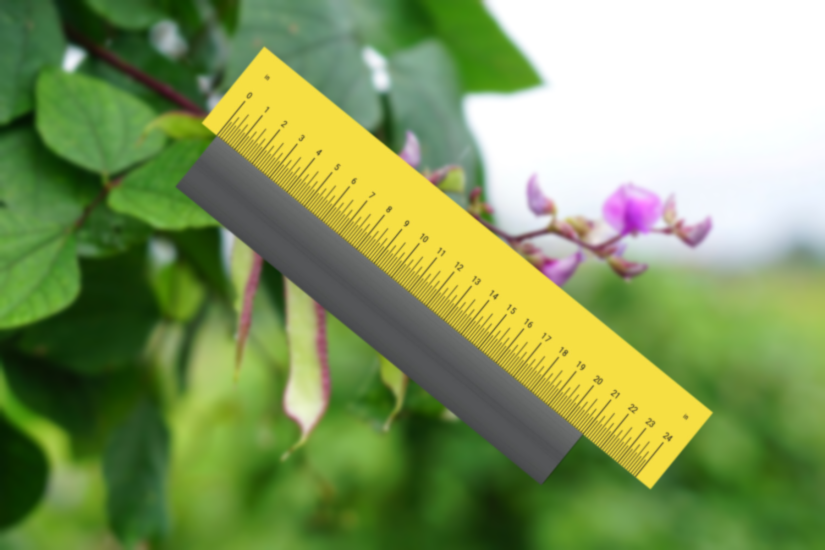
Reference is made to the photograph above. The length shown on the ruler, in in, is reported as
21 in
